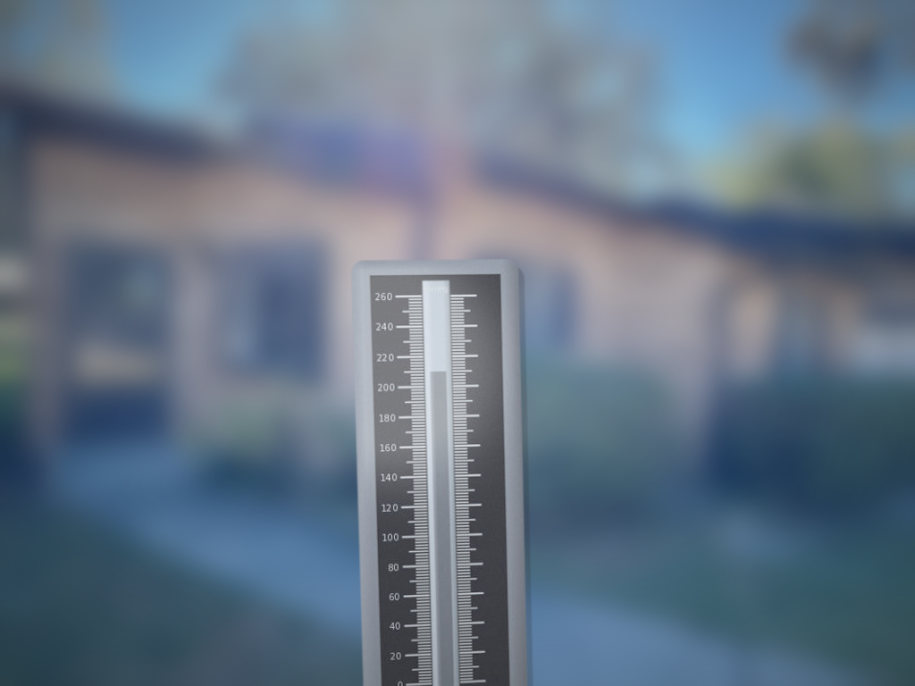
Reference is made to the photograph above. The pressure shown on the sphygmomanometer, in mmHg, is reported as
210 mmHg
